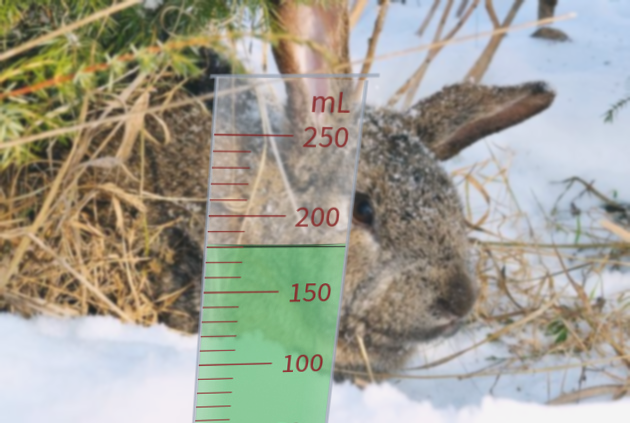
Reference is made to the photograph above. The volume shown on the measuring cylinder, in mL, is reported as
180 mL
